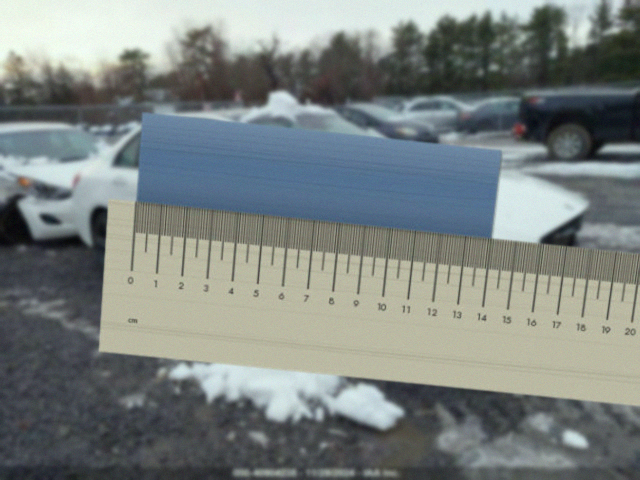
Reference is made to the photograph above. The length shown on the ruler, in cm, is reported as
14 cm
